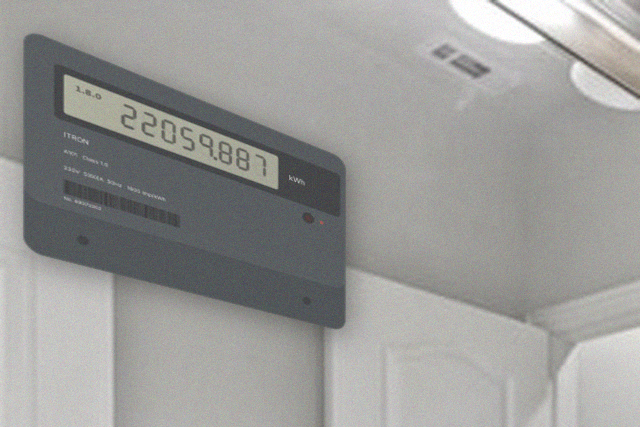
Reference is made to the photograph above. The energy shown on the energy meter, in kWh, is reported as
22059.887 kWh
